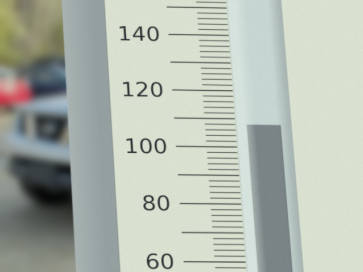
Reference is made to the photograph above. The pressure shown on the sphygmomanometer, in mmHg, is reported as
108 mmHg
